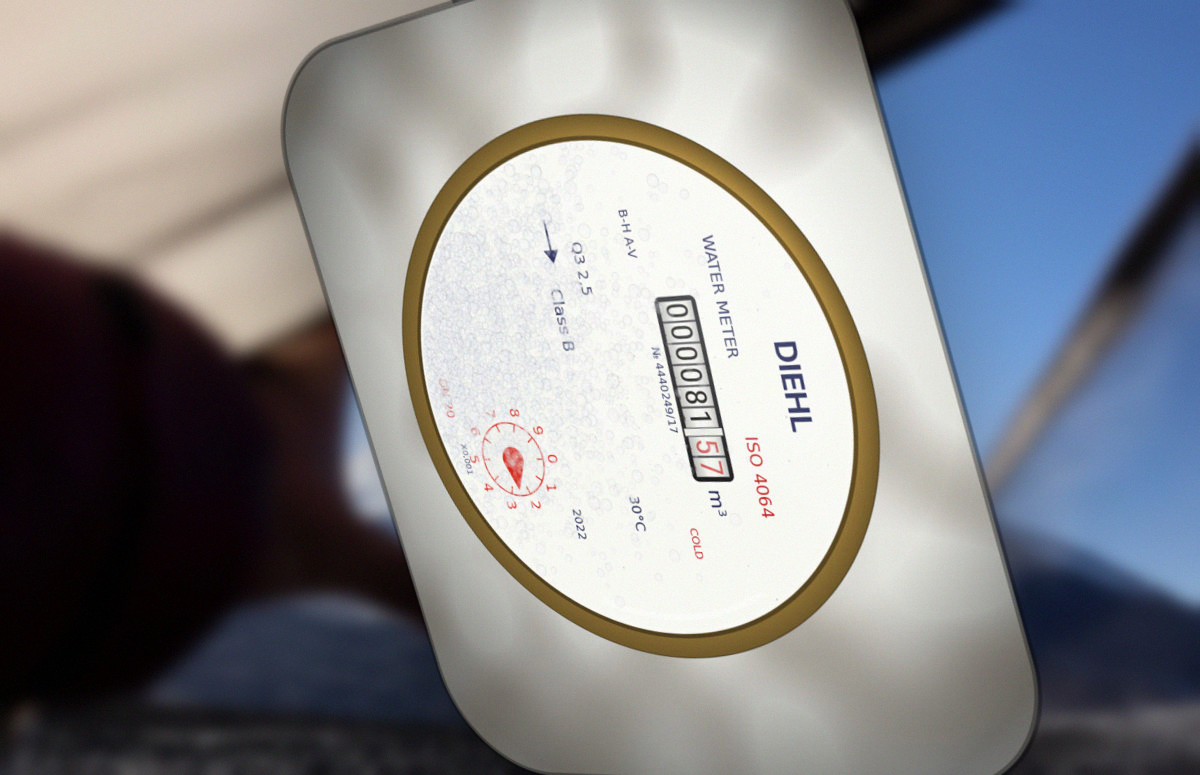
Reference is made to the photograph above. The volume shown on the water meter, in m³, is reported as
81.572 m³
